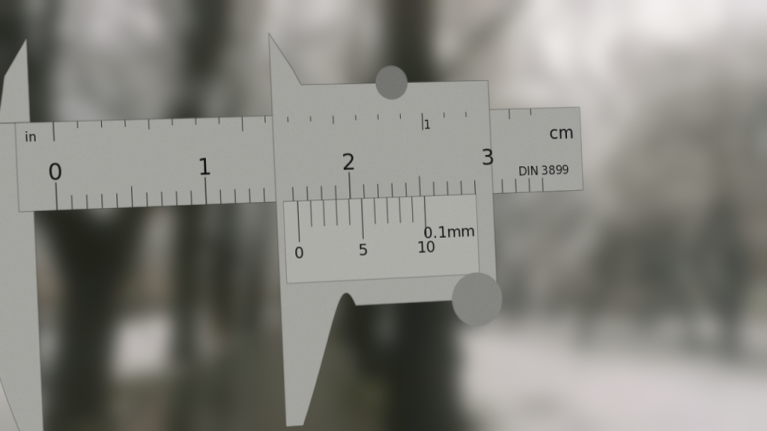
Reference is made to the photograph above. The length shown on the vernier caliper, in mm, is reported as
16.3 mm
